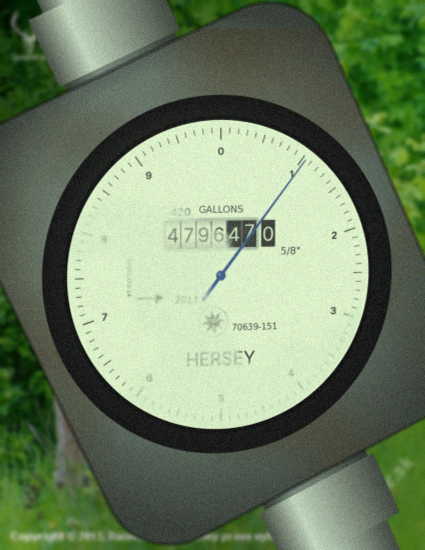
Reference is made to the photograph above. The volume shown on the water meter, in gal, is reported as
4796471.0 gal
